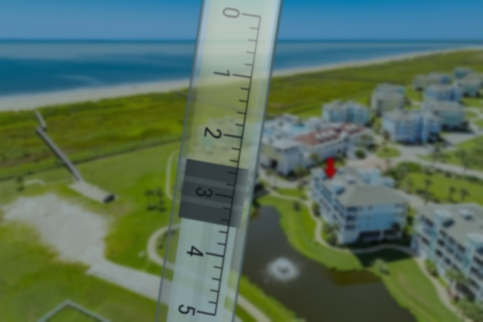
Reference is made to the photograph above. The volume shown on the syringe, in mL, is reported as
2.5 mL
